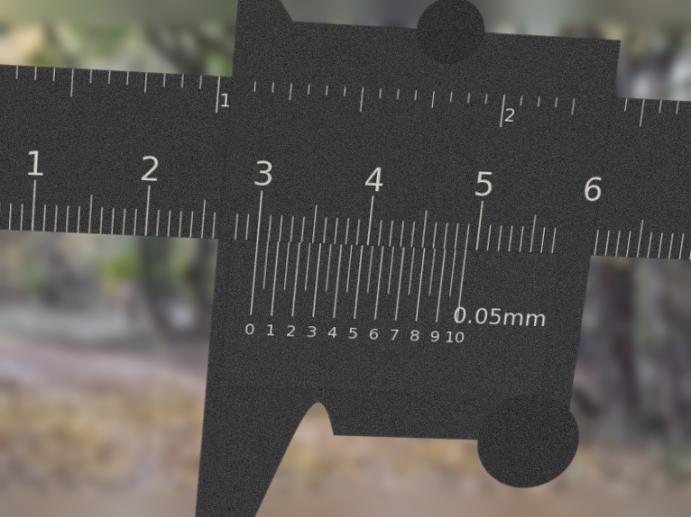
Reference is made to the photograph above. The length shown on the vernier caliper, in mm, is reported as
30.0 mm
